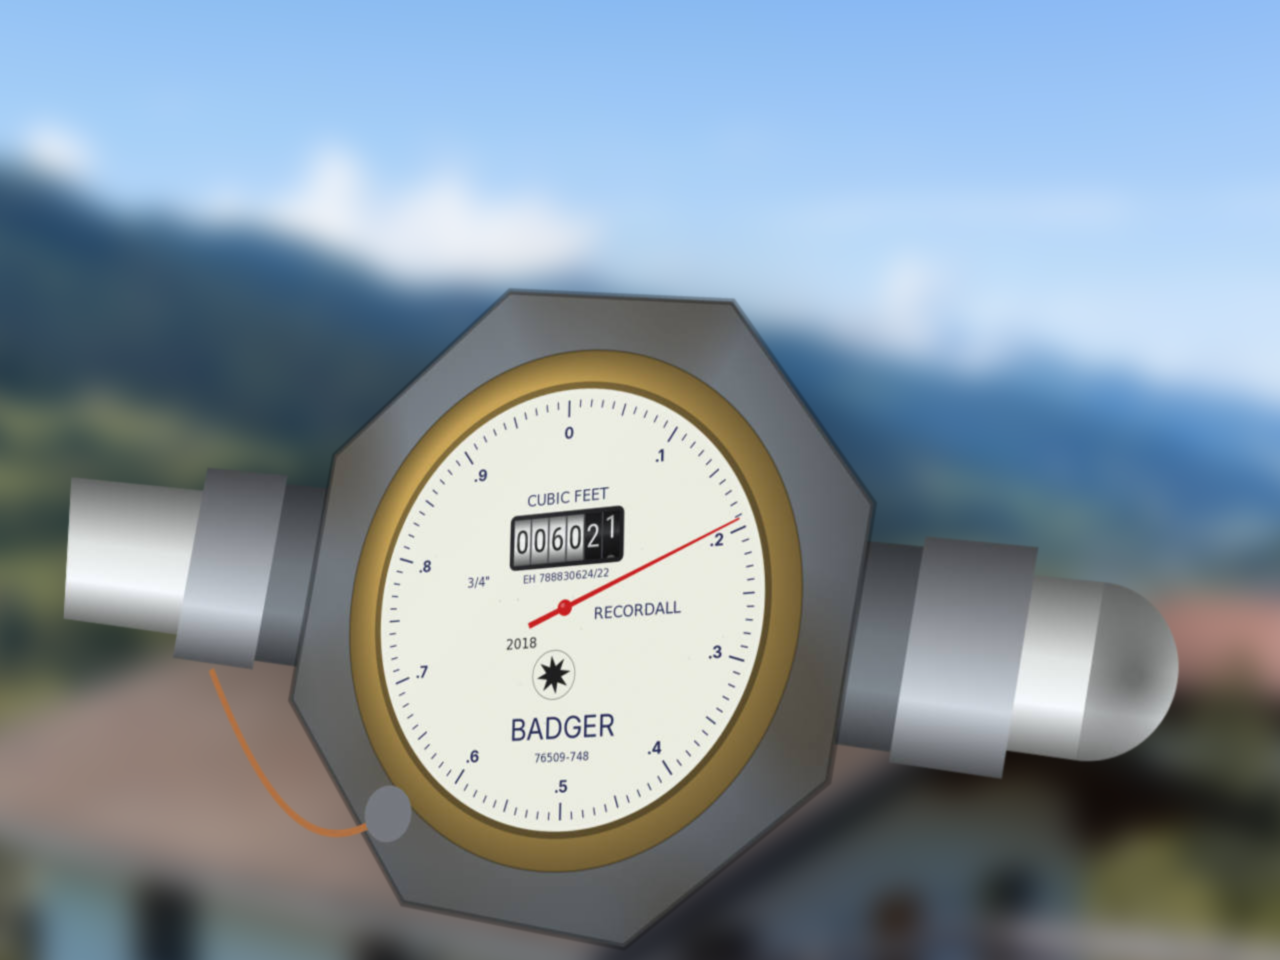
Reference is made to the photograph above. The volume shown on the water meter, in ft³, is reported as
6021.19 ft³
